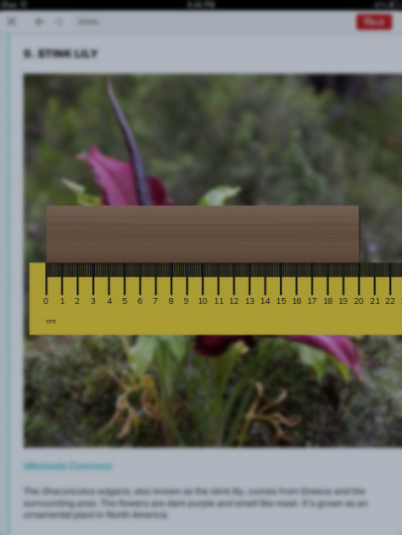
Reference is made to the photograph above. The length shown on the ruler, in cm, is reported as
20 cm
